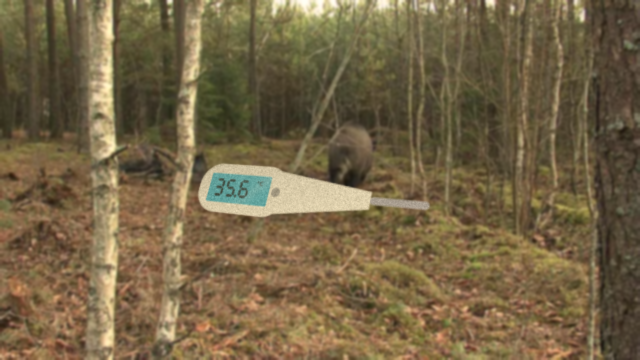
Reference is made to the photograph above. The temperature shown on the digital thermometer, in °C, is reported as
35.6 °C
